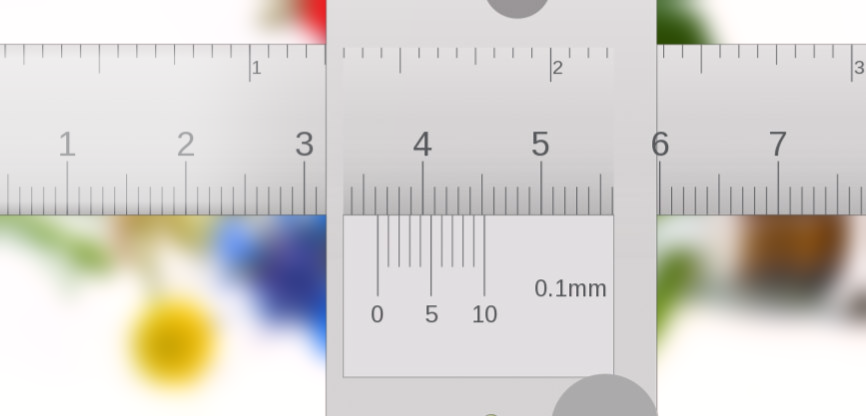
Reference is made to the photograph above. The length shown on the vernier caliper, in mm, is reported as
36.2 mm
